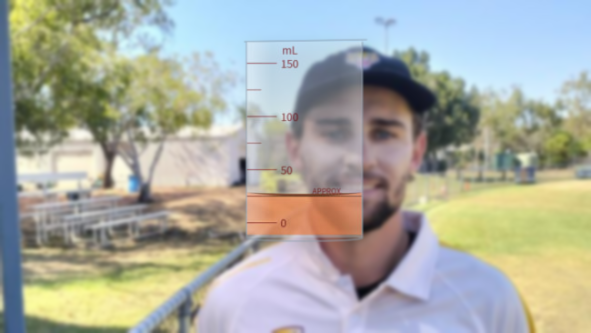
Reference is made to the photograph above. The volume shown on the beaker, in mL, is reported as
25 mL
